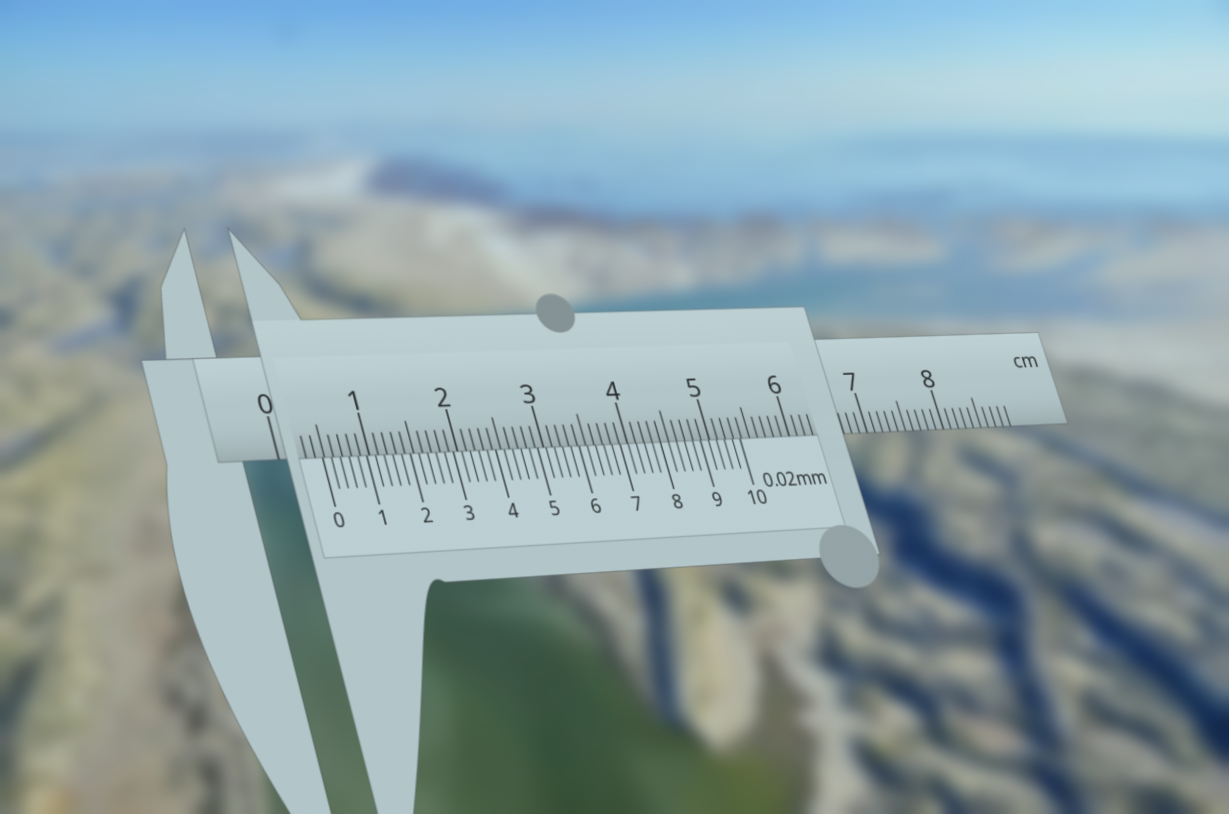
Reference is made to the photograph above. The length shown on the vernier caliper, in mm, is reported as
4.8 mm
